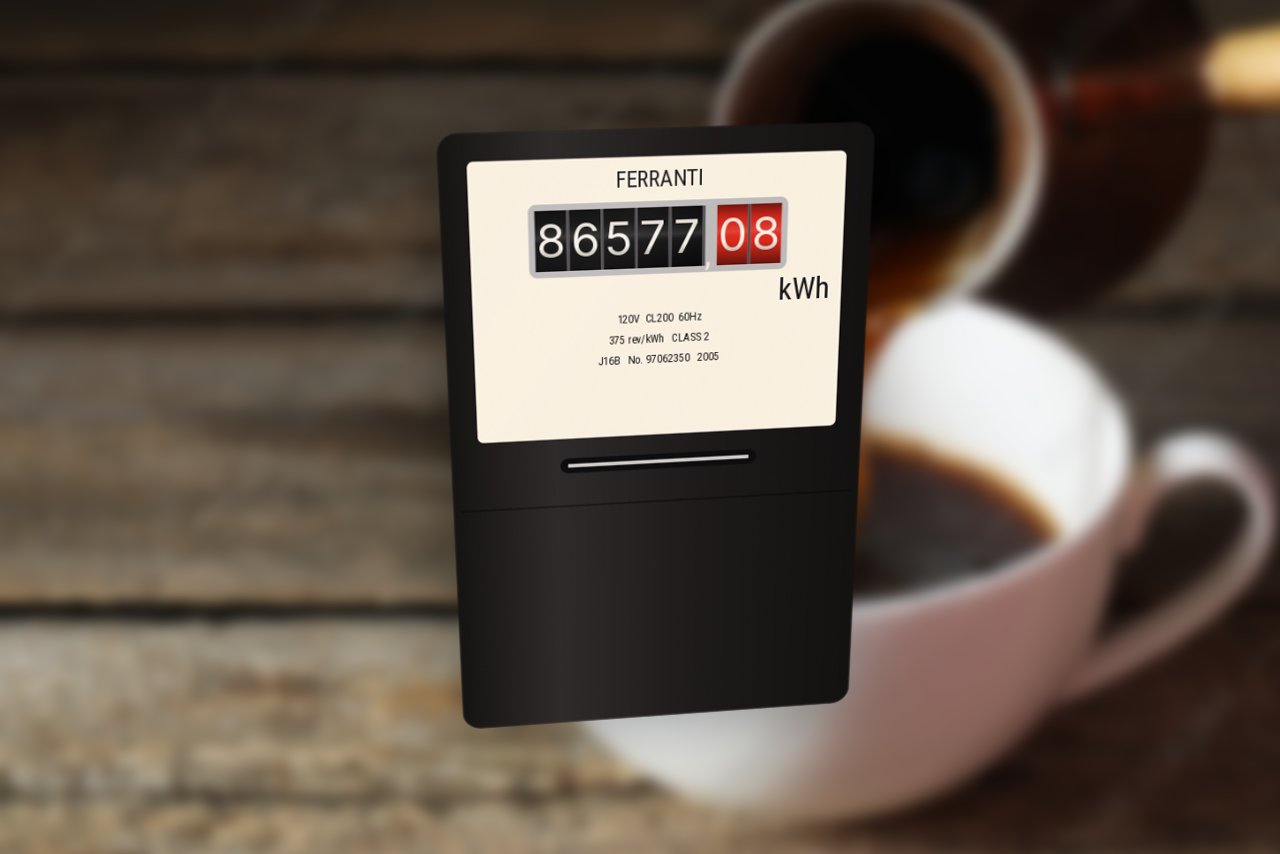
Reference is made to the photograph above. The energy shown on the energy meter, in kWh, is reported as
86577.08 kWh
